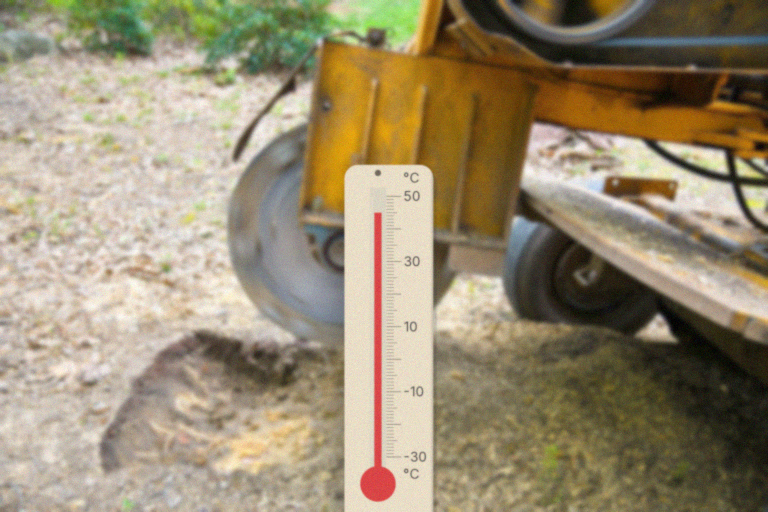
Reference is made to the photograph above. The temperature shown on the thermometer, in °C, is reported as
45 °C
